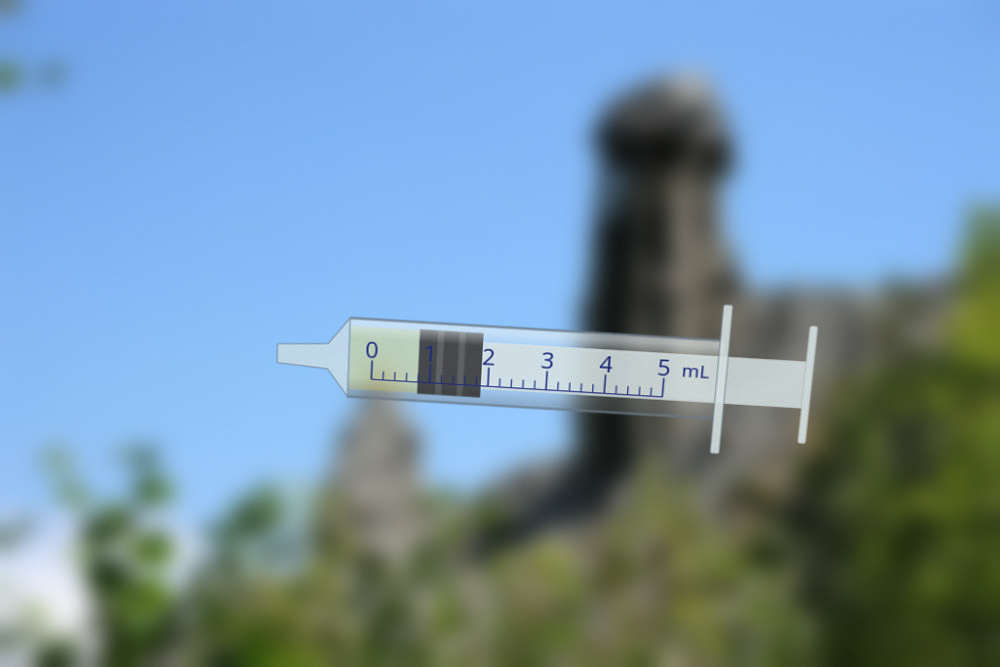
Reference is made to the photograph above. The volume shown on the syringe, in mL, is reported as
0.8 mL
